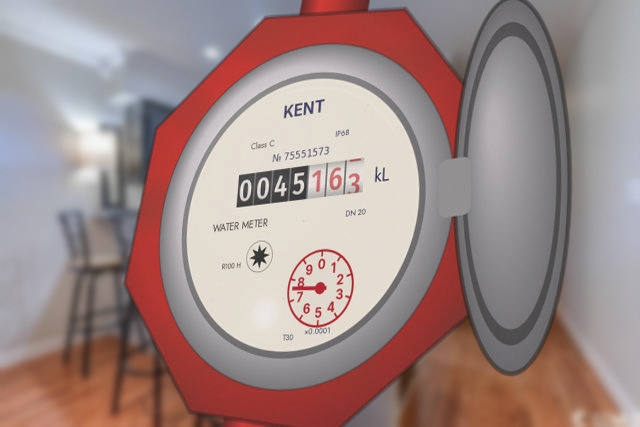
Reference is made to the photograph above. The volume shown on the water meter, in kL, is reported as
45.1627 kL
